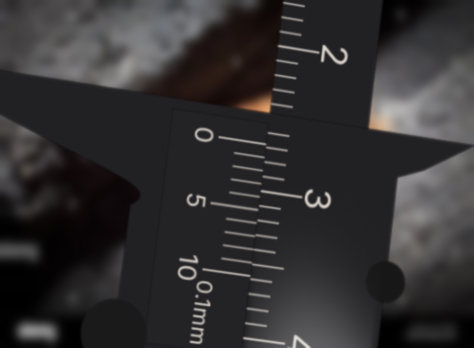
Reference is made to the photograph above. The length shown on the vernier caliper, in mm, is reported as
26.8 mm
